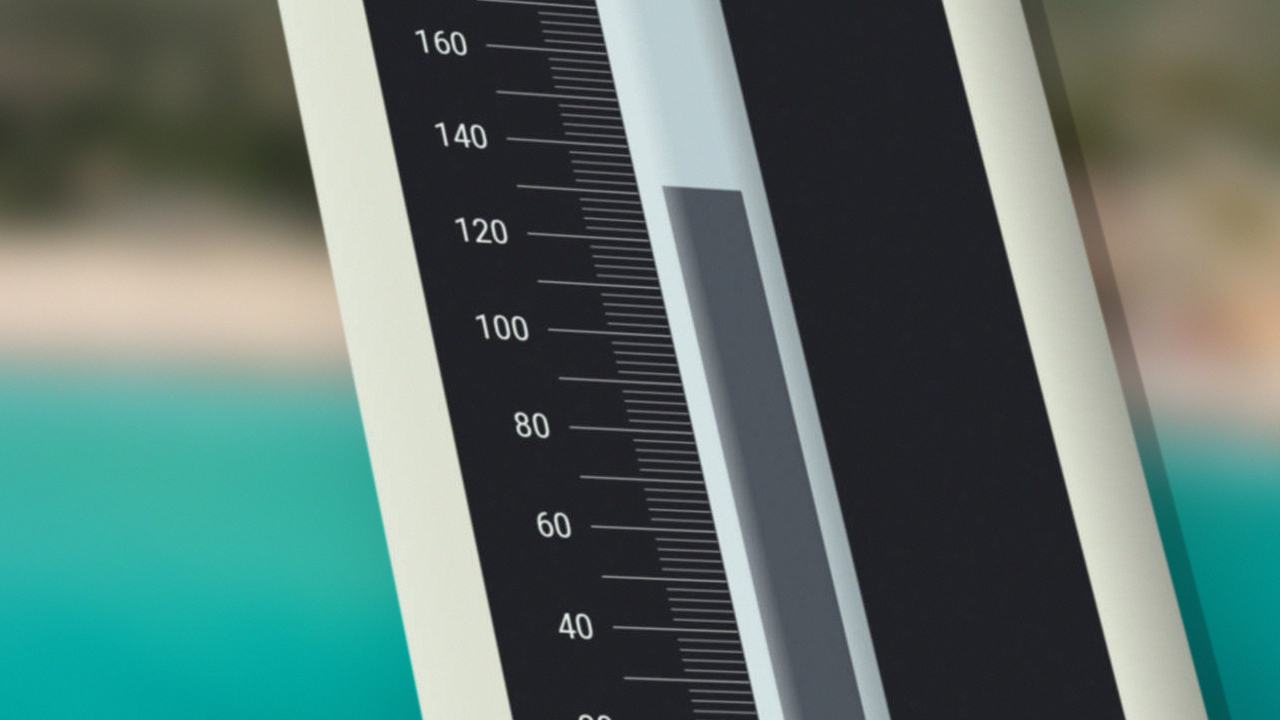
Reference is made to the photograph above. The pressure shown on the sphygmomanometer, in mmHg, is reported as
132 mmHg
